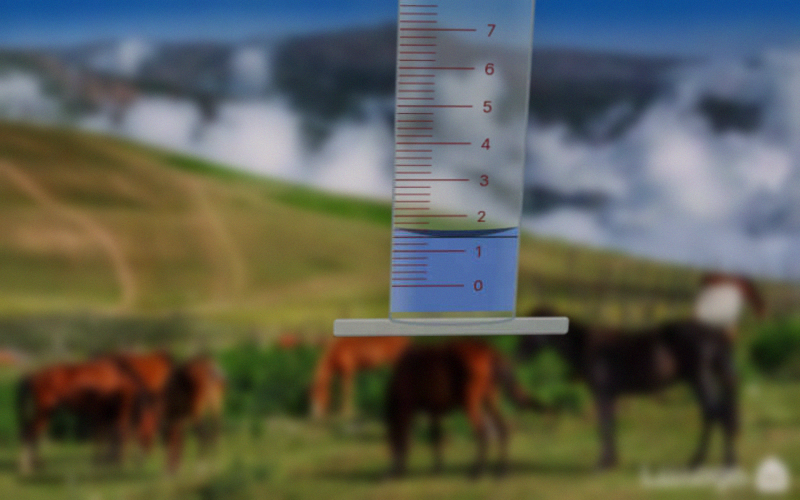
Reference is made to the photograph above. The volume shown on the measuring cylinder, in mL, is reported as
1.4 mL
